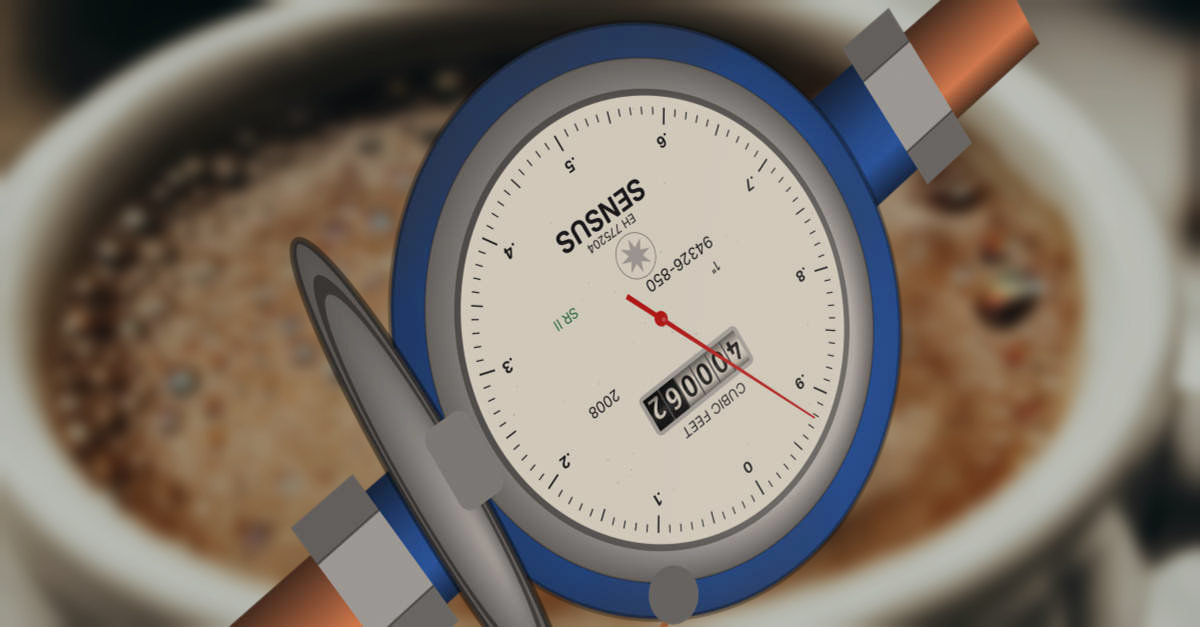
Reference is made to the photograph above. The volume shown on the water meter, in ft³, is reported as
400061.92 ft³
